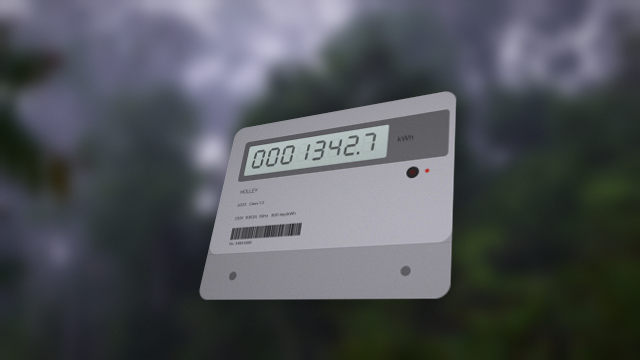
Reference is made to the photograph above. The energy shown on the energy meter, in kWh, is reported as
1342.7 kWh
